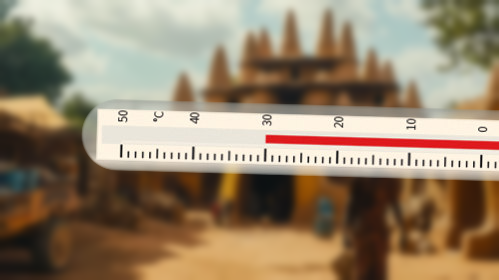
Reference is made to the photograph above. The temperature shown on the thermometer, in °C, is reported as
30 °C
